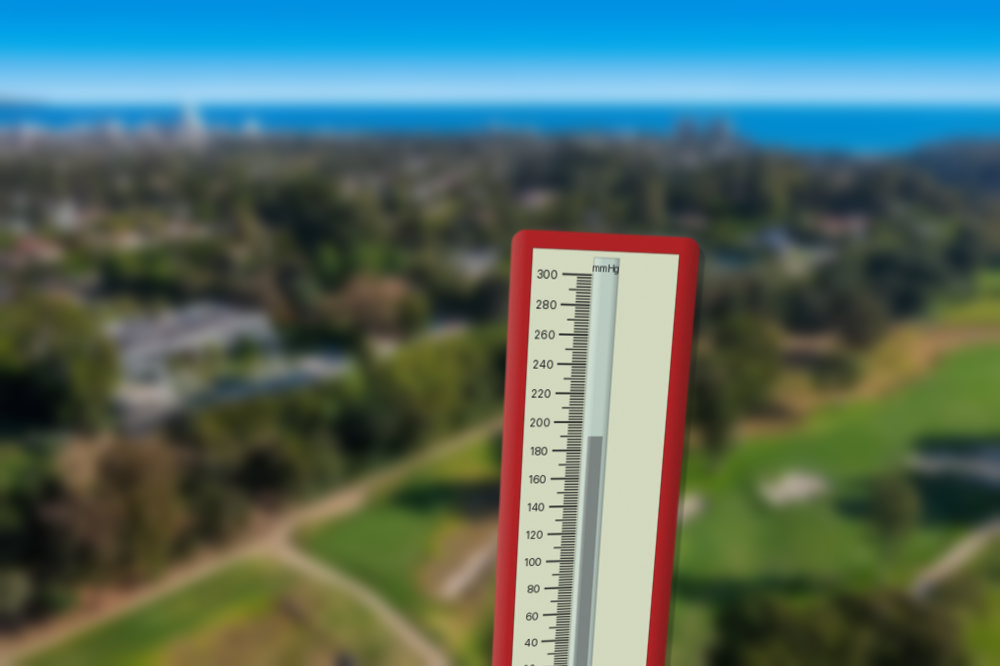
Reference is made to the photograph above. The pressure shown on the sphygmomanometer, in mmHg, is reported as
190 mmHg
